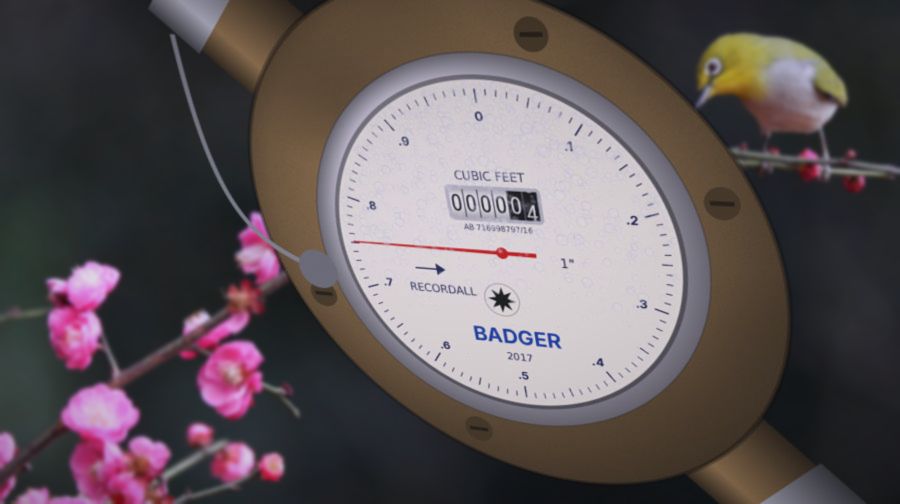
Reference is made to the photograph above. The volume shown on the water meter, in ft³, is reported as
3.75 ft³
